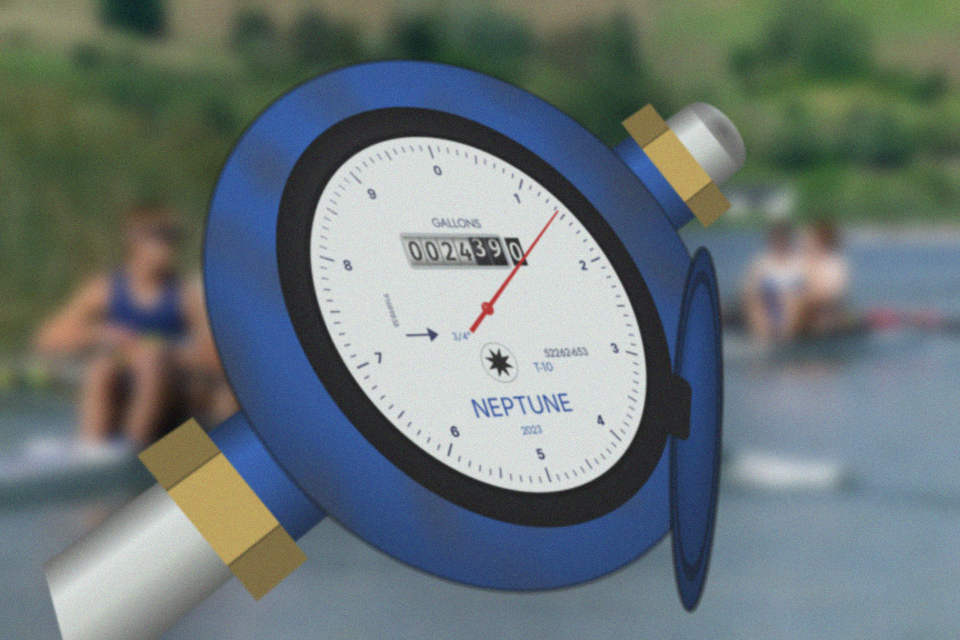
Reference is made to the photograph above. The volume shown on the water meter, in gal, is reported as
24391.4 gal
